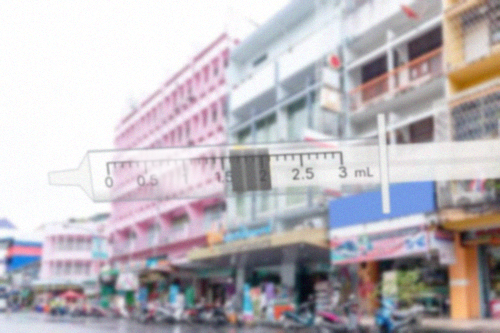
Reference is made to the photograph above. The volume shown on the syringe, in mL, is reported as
1.6 mL
